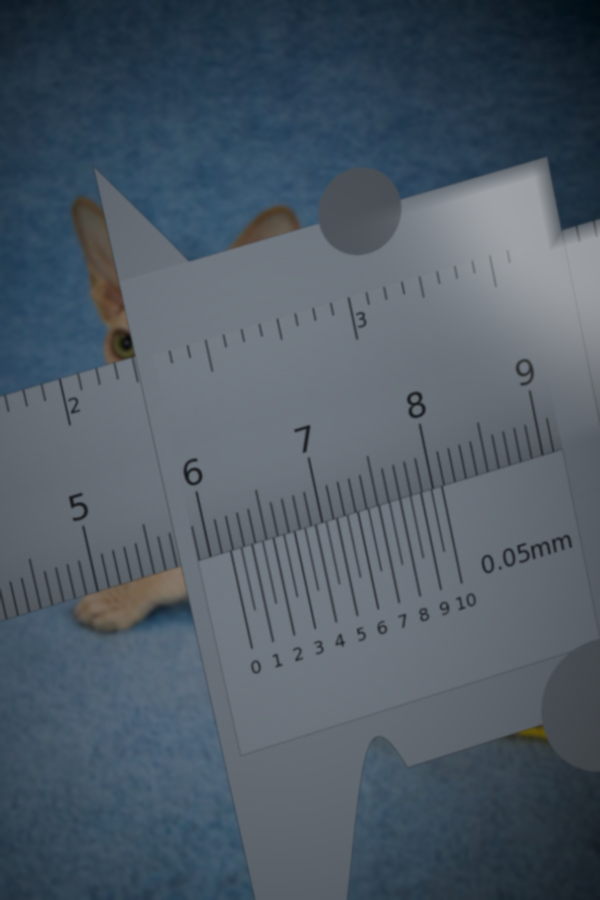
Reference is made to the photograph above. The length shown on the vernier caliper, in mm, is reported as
61.8 mm
